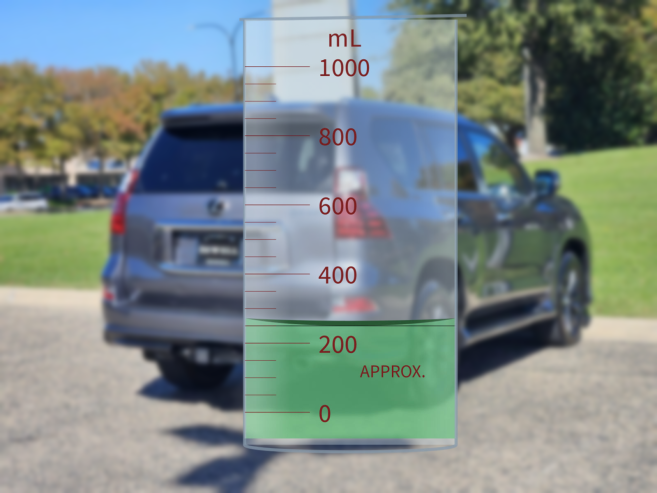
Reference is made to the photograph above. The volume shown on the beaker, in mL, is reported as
250 mL
